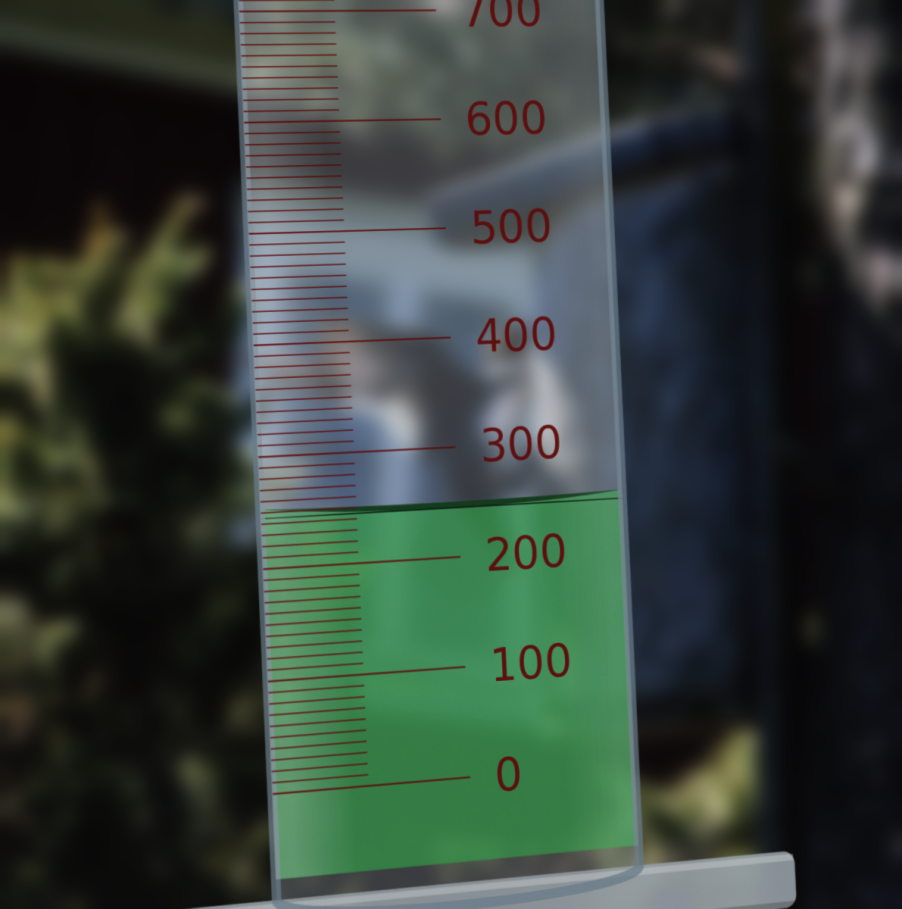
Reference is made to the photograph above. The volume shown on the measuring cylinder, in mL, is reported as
245 mL
